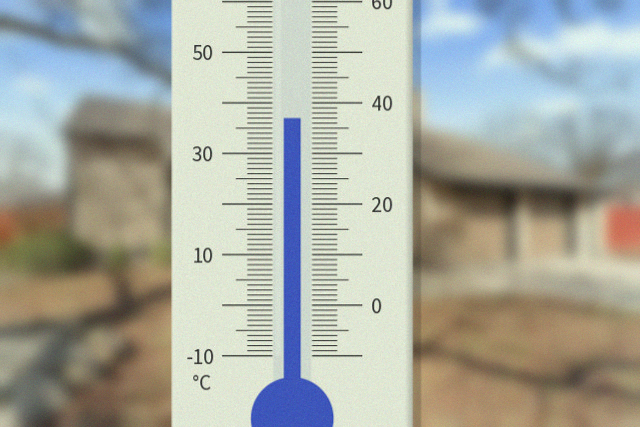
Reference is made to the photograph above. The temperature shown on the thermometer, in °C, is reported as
37 °C
